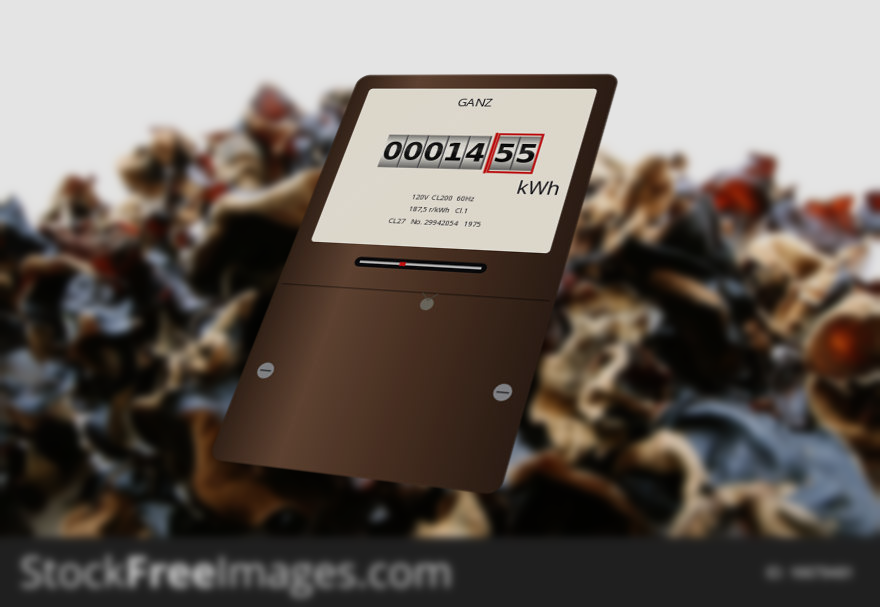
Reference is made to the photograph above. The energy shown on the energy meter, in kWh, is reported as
14.55 kWh
